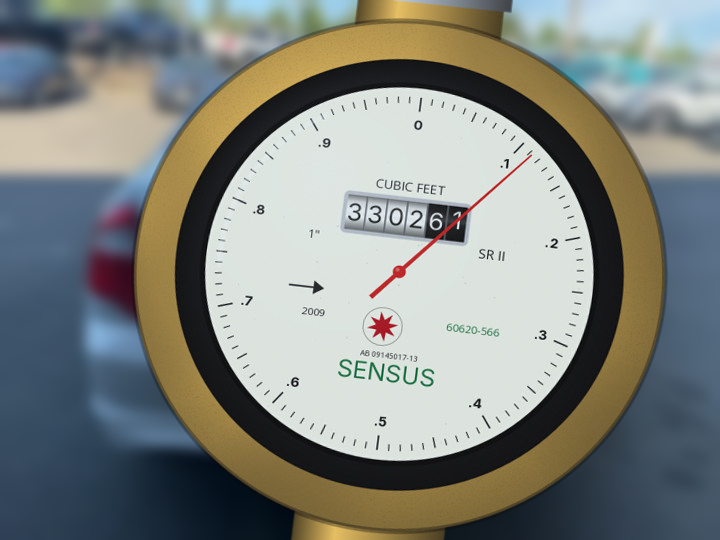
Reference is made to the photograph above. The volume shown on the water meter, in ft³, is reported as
330261.11 ft³
